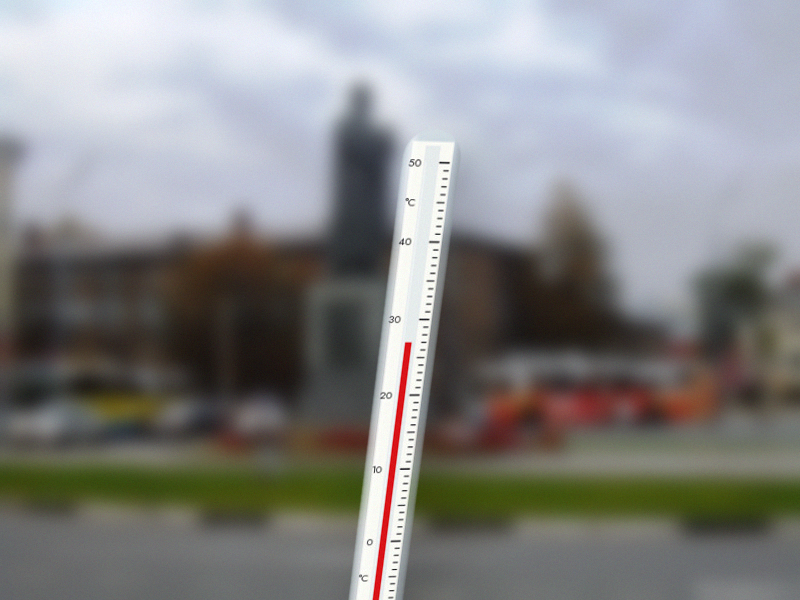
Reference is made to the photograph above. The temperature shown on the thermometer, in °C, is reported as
27 °C
